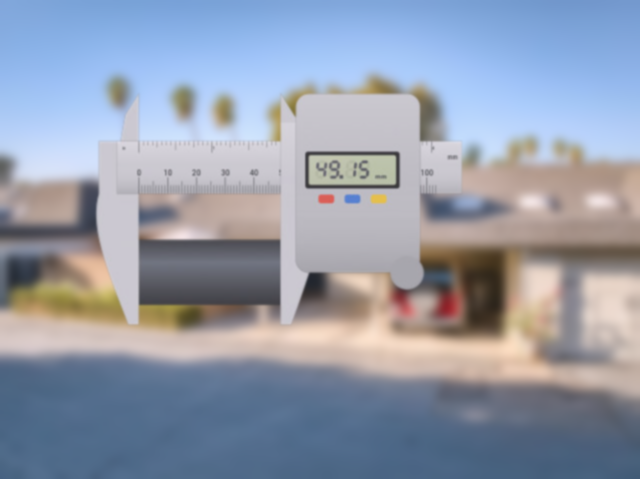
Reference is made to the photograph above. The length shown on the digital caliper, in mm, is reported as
49.15 mm
